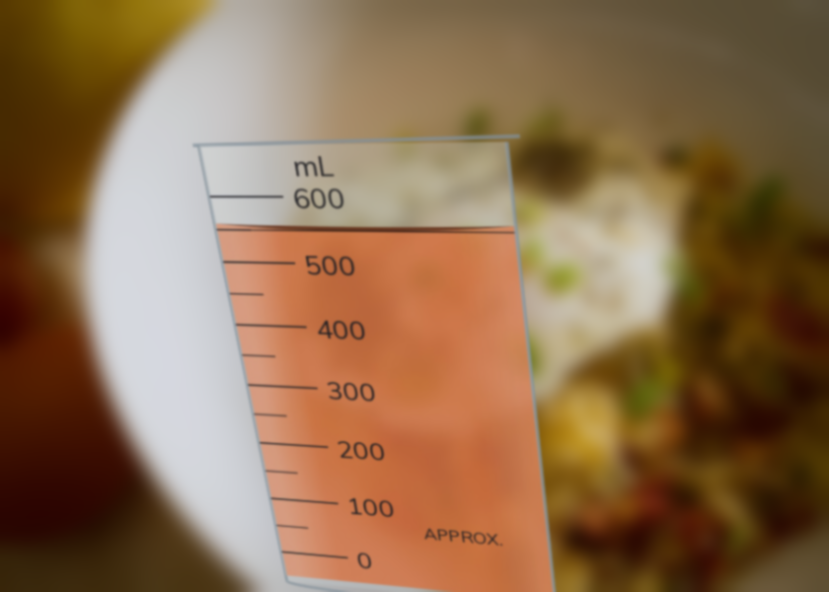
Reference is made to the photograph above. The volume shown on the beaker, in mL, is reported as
550 mL
